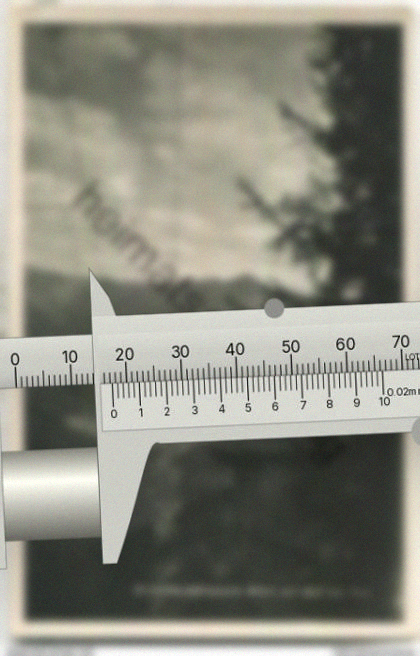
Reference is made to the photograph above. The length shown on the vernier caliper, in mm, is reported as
17.4 mm
